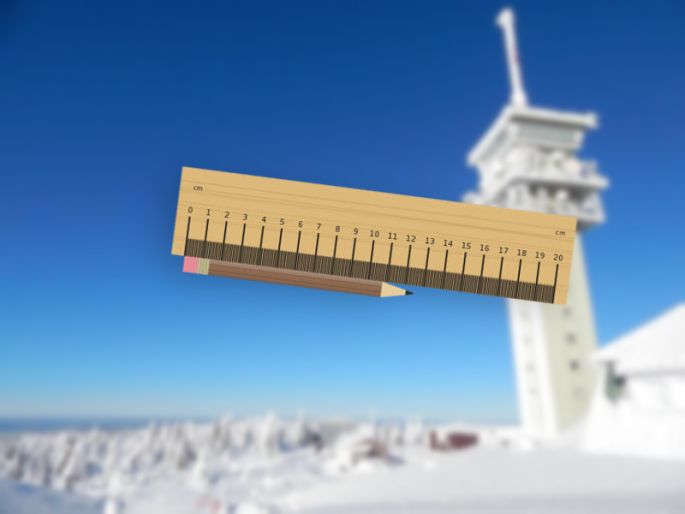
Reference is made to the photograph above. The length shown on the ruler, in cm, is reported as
12.5 cm
